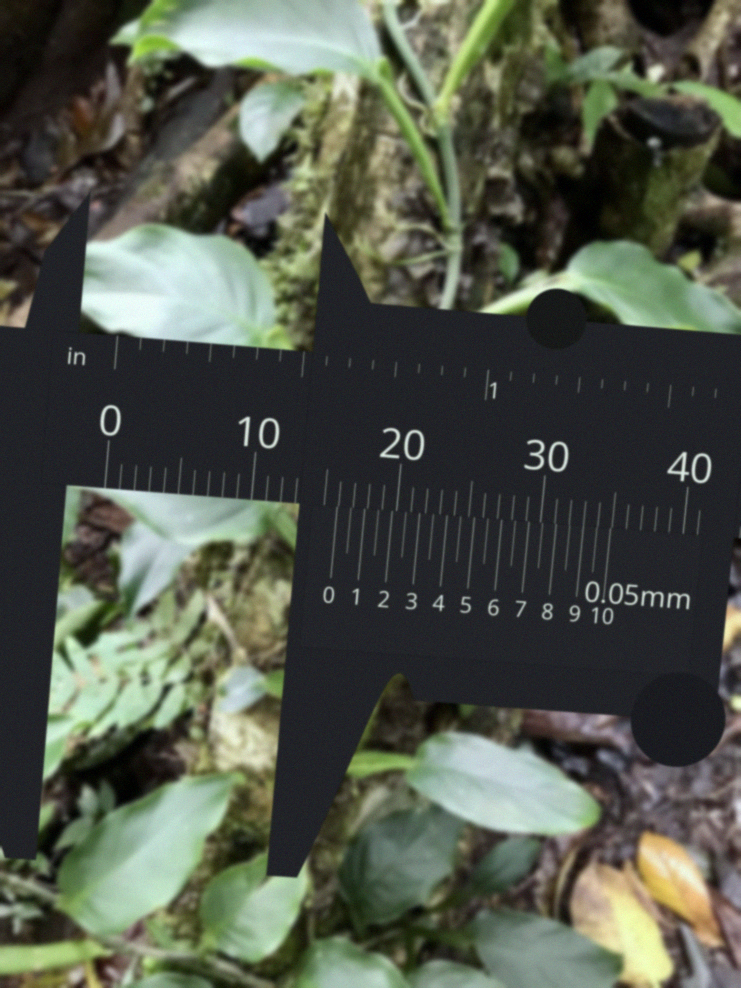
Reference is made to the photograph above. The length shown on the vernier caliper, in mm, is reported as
15.9 mm
